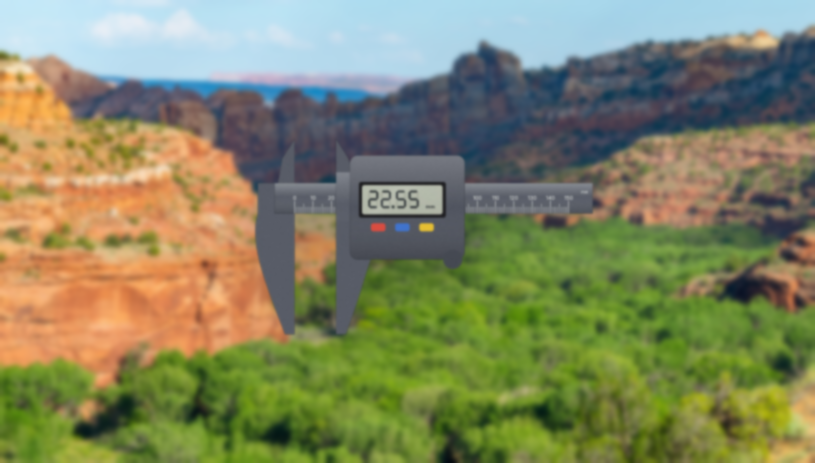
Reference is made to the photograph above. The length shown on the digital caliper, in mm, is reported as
22.55 mm
